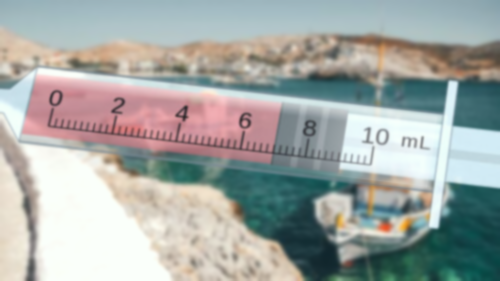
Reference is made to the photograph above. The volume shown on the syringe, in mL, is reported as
7 mL
